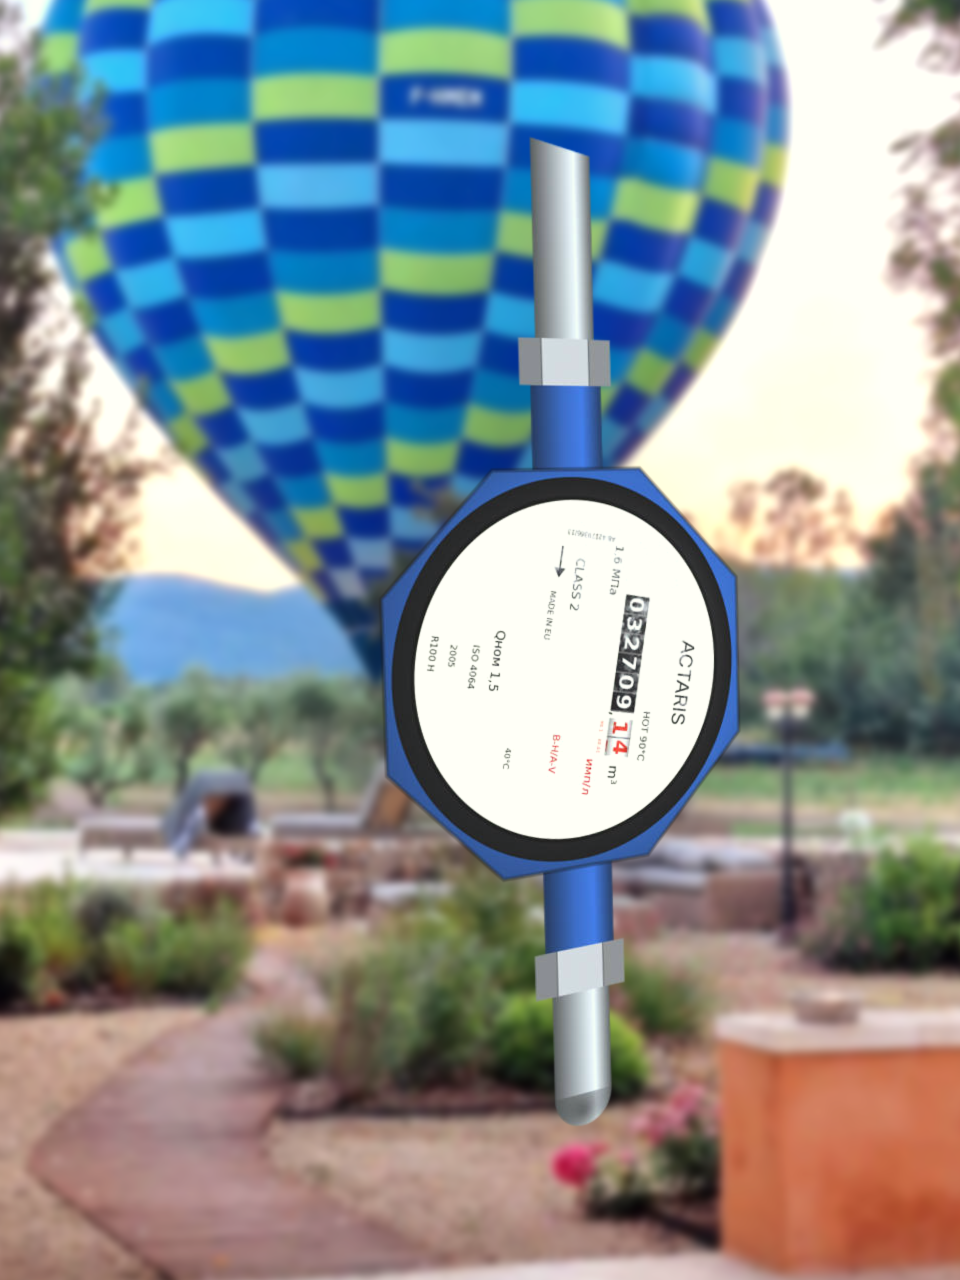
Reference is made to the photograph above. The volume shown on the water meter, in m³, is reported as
32709.14 m³
